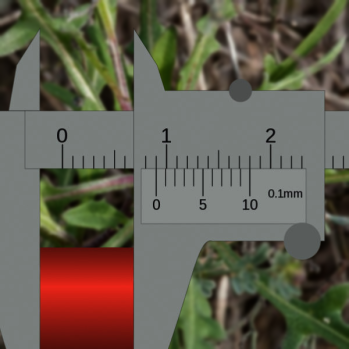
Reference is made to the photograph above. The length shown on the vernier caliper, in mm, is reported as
9.0 mm
